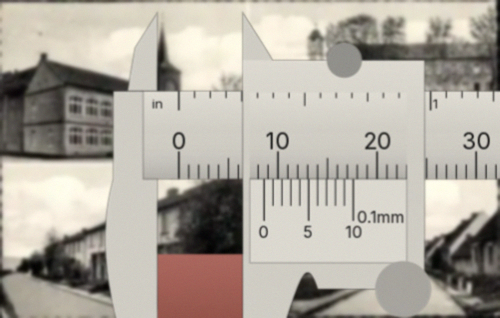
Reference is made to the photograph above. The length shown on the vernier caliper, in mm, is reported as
8.6 mm
